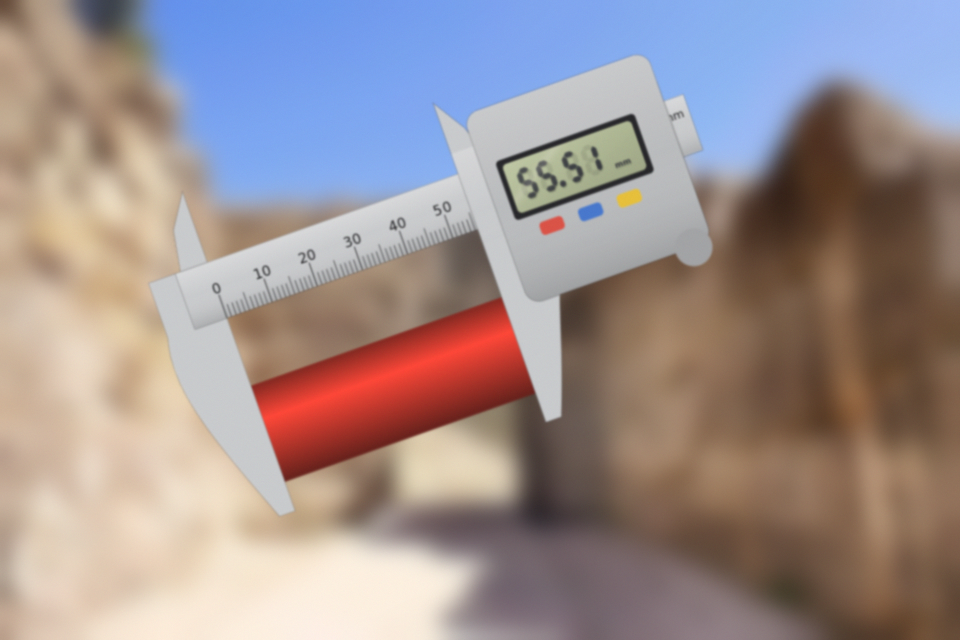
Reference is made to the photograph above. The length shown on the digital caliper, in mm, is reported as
55.51 mm
